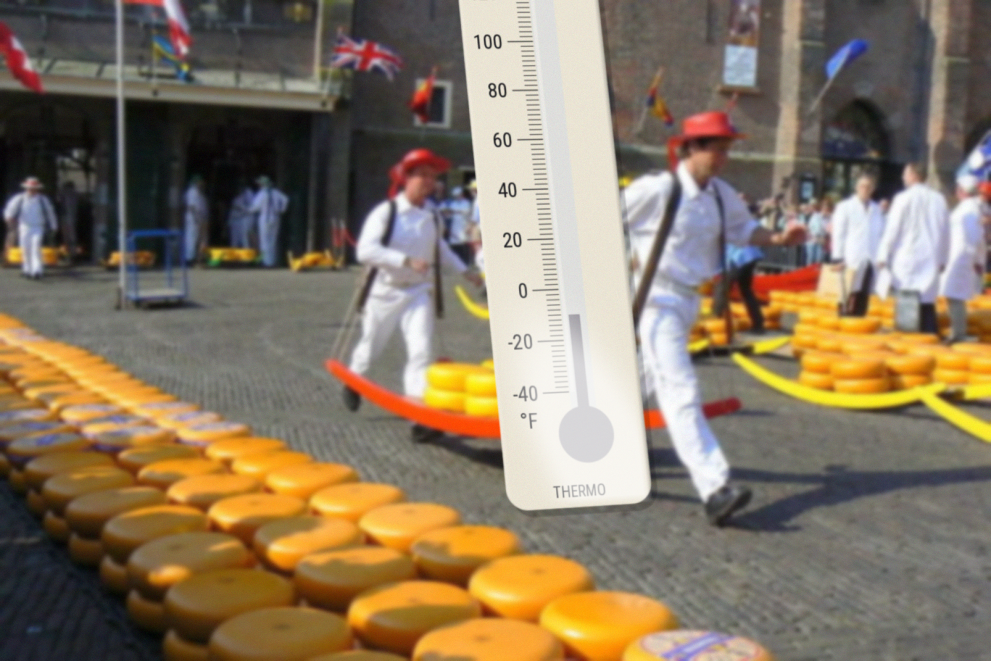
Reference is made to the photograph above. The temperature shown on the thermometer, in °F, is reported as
-10 °F
